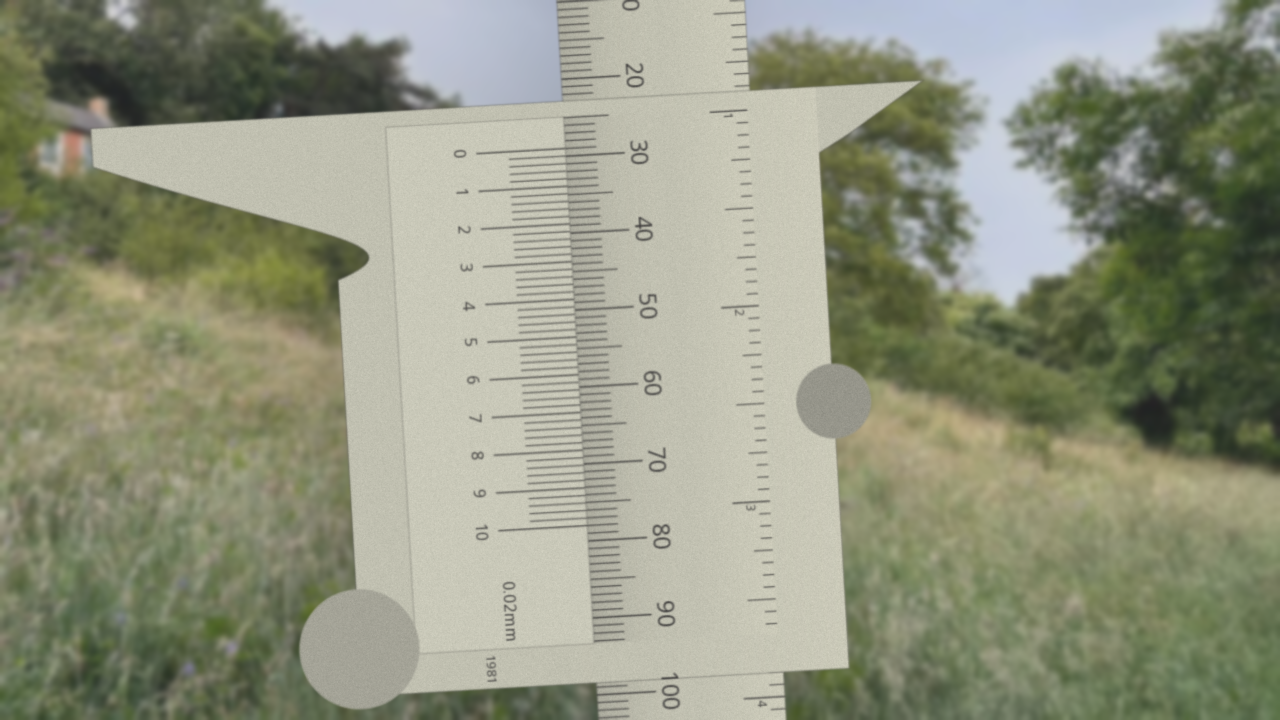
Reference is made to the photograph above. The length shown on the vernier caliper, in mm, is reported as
29.0 mm
